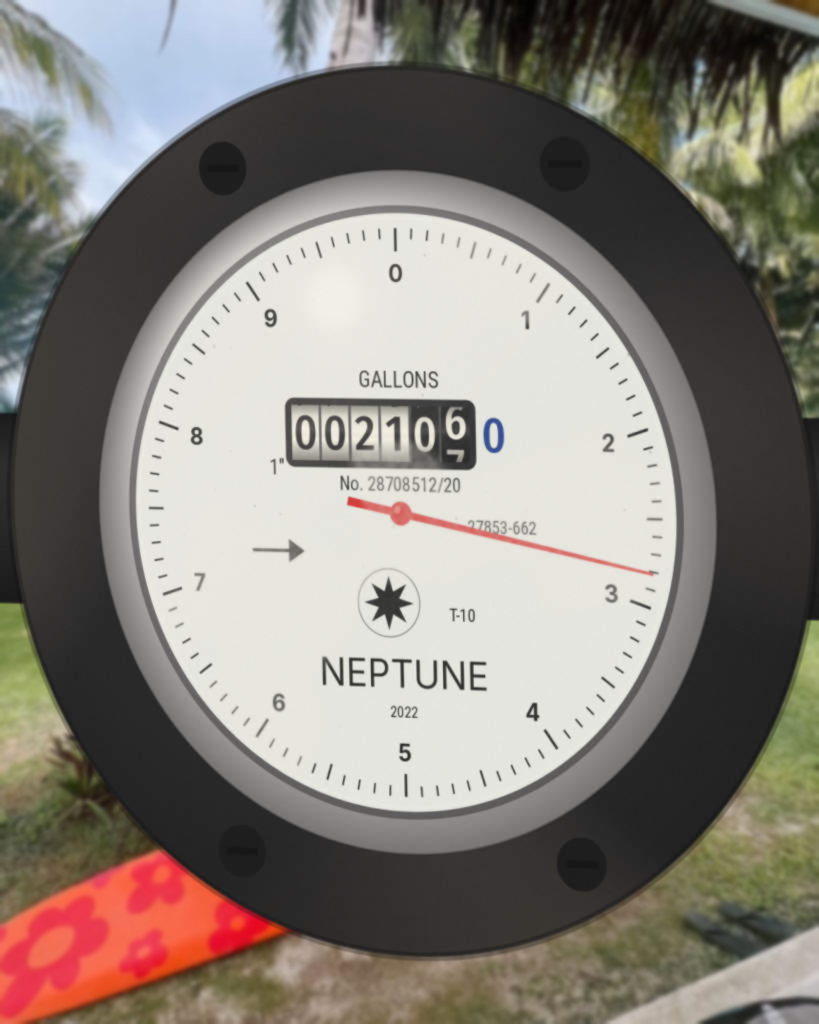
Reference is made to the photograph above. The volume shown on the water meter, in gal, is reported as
21062.8 gal
